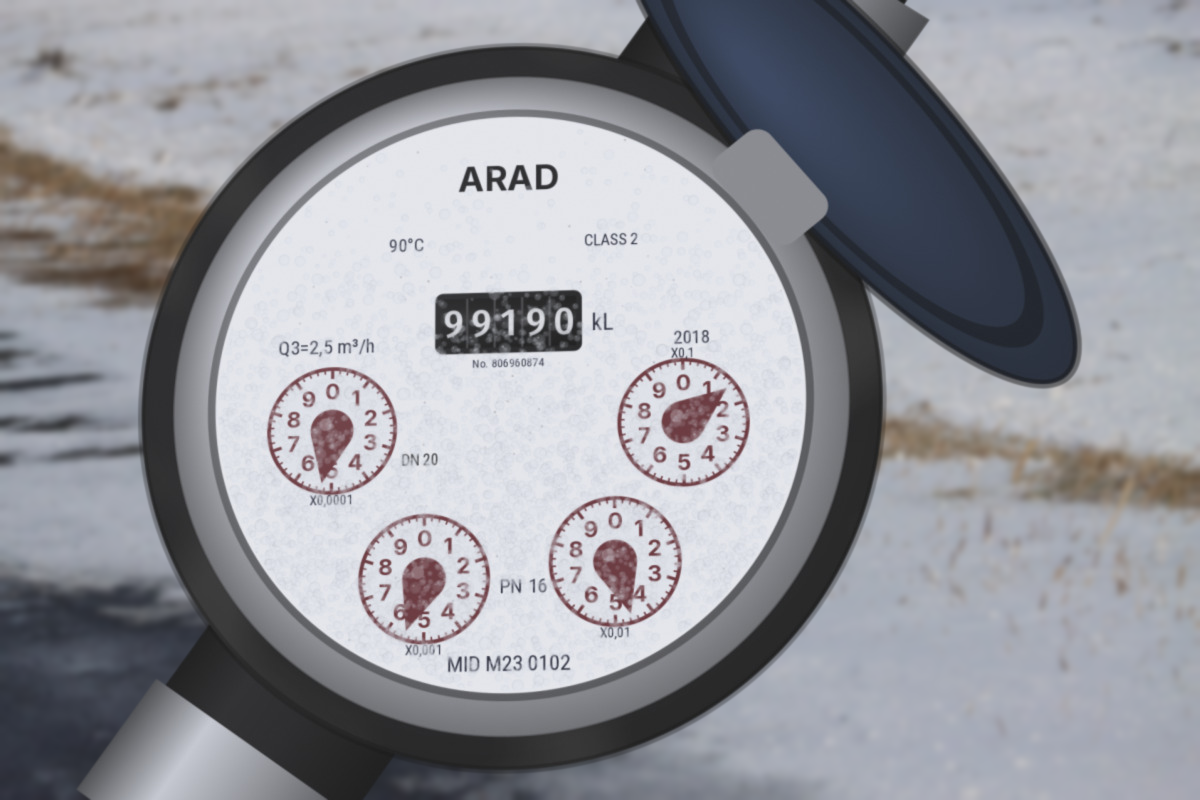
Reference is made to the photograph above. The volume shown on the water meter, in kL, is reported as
99190.1455 kL
